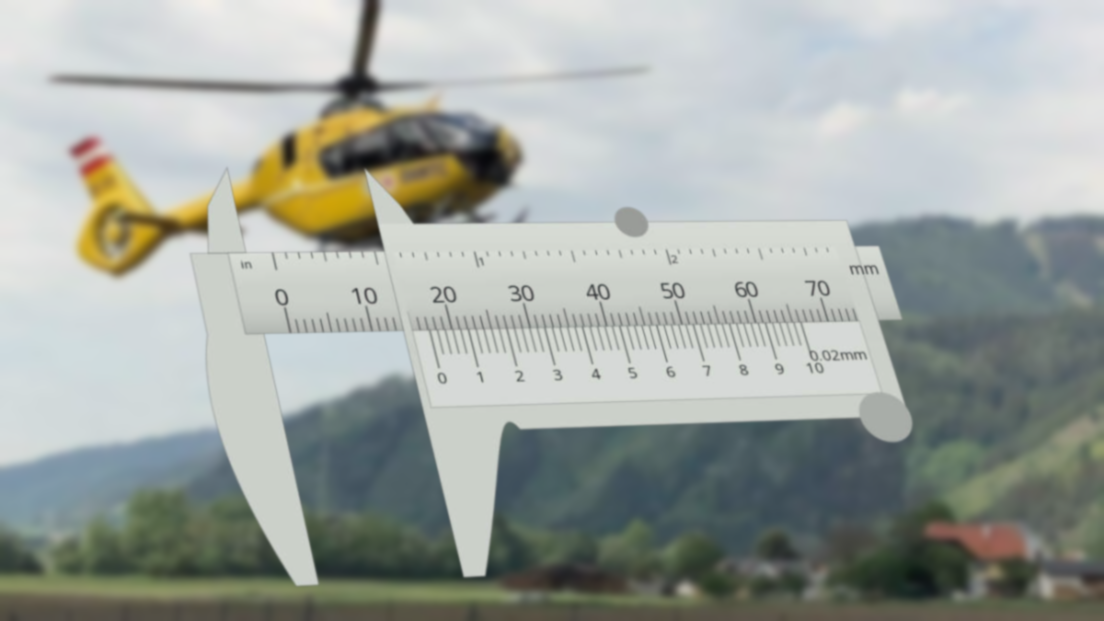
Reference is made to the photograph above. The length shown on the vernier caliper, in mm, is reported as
17.2 mm
